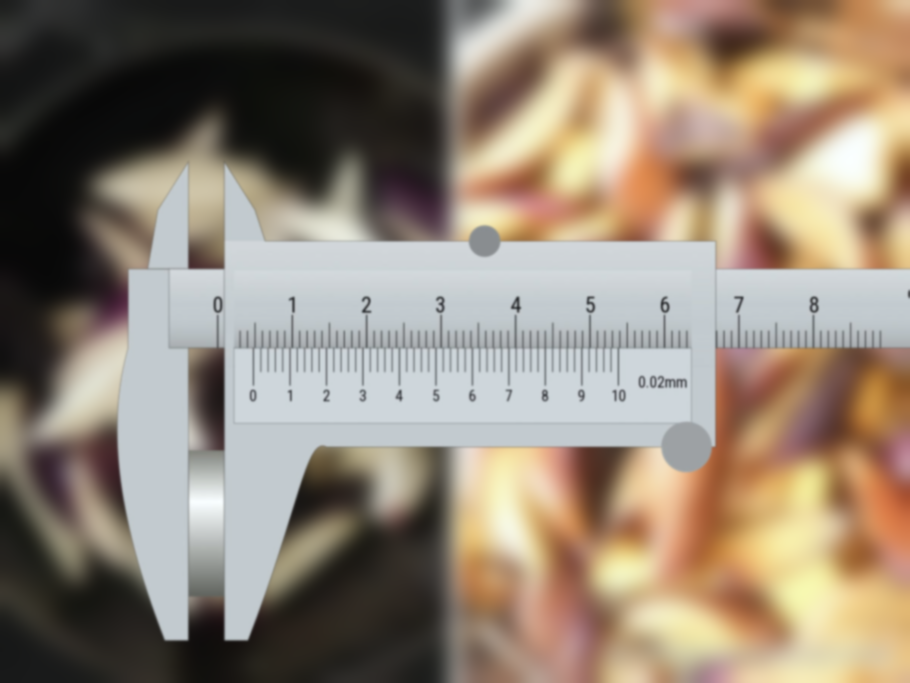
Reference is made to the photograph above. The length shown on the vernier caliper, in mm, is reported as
4.8 mm
